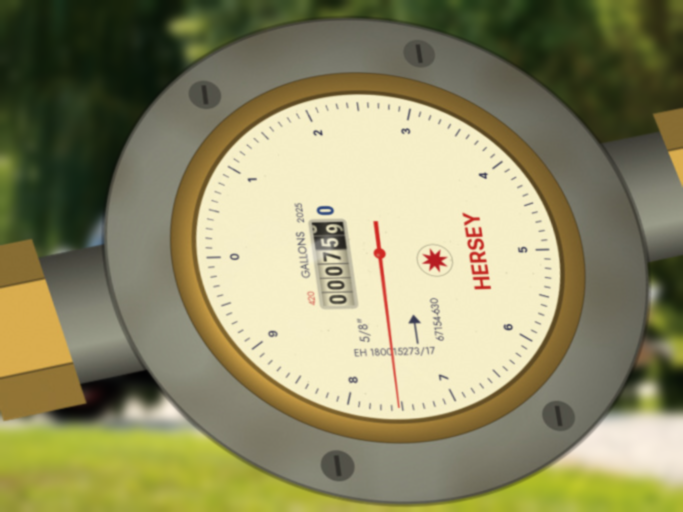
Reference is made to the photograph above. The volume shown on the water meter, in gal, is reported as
7587.5 gal
